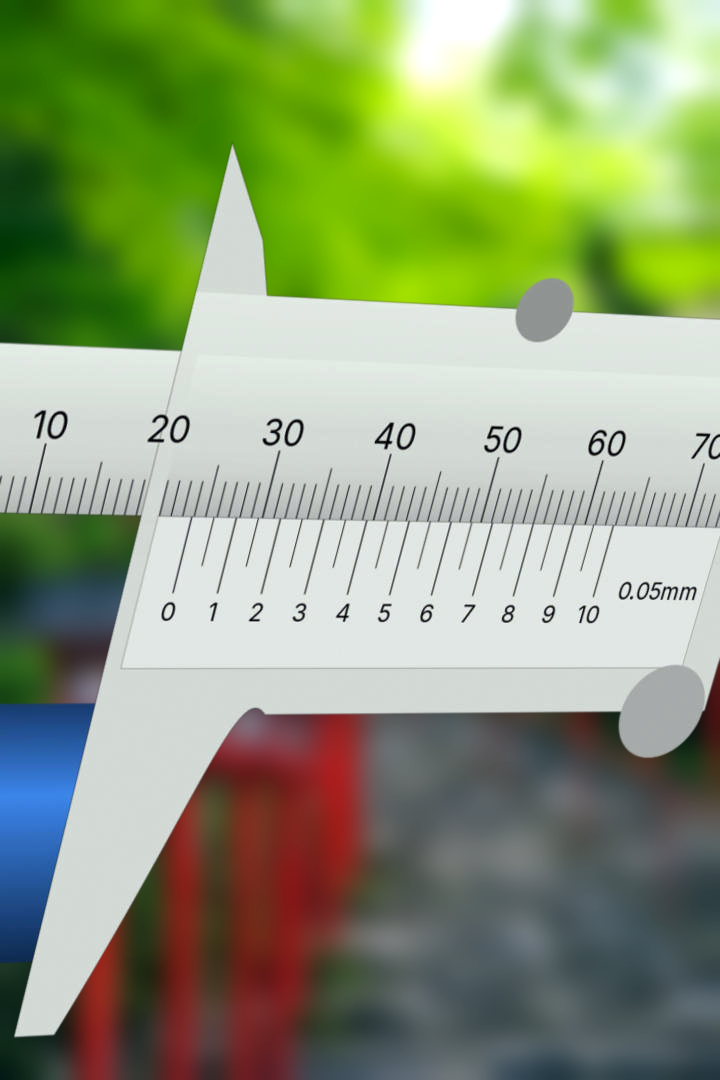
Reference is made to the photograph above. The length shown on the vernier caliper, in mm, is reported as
23.8 mm
